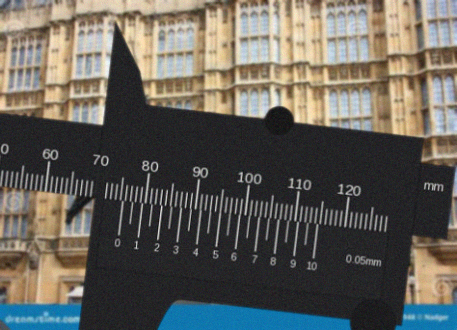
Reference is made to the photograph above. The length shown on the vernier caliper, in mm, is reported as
75.5 mm
